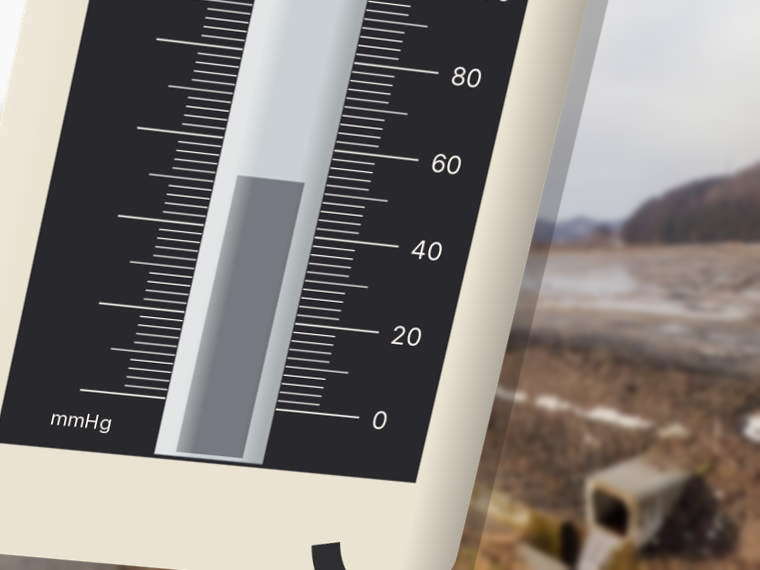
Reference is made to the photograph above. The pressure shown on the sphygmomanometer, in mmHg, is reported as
52 mmHg
